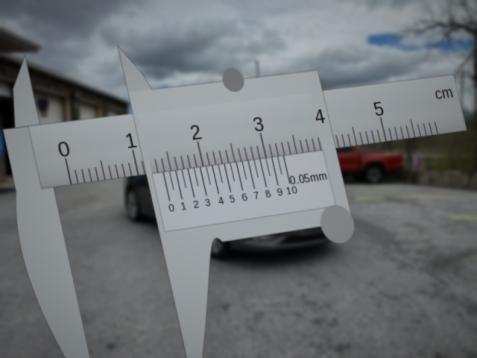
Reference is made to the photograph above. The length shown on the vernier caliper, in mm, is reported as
13.8 mm
